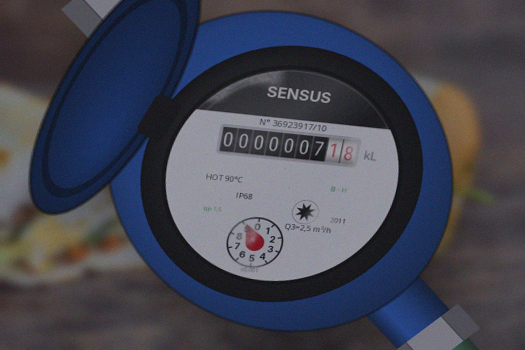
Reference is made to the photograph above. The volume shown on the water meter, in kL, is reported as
7.179 kL
